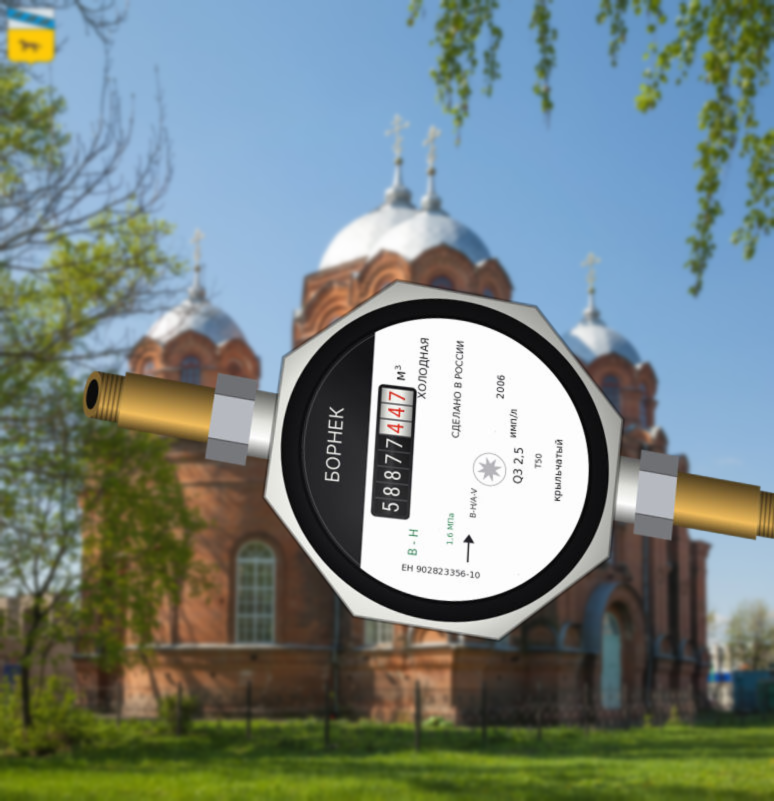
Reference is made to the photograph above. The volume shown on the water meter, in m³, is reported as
58877.447 m³
